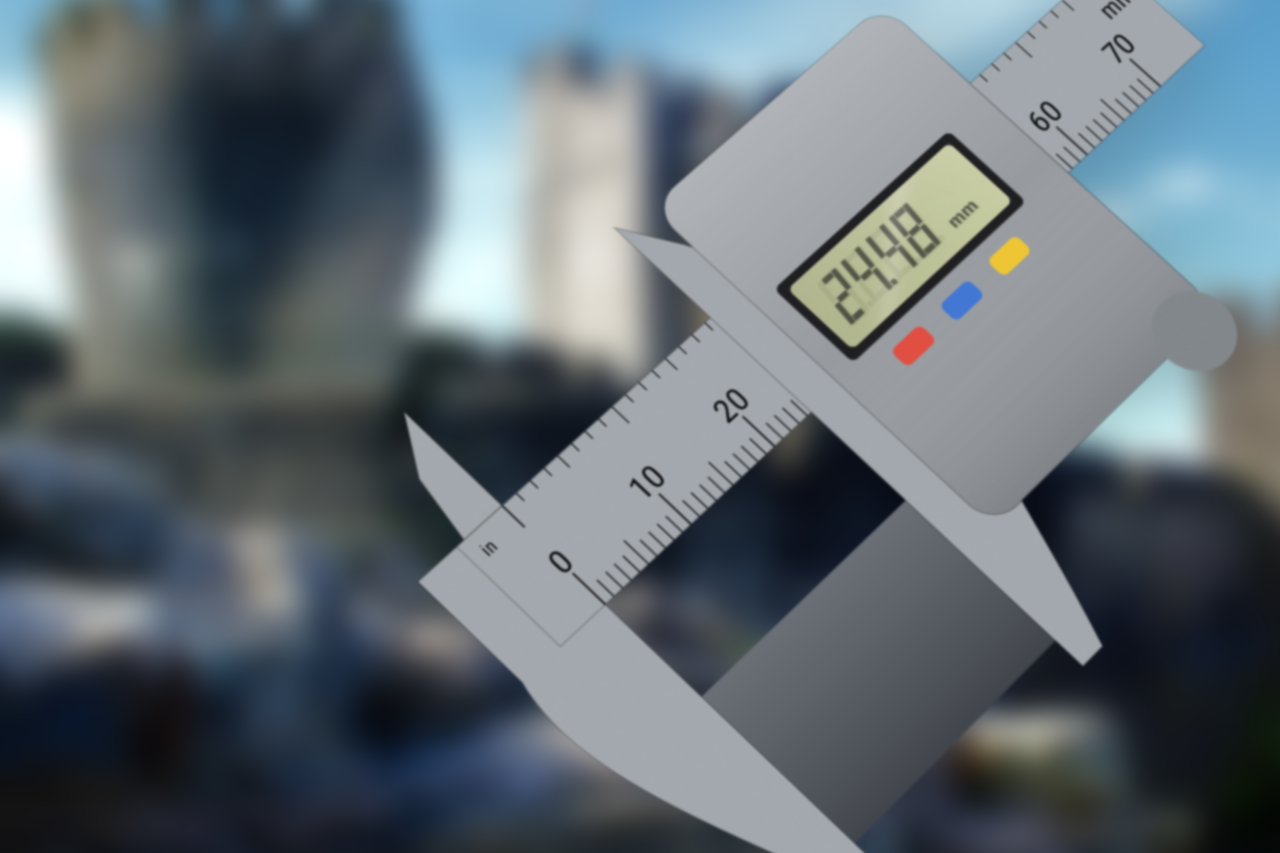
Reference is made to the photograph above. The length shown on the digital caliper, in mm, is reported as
24.48 mm
